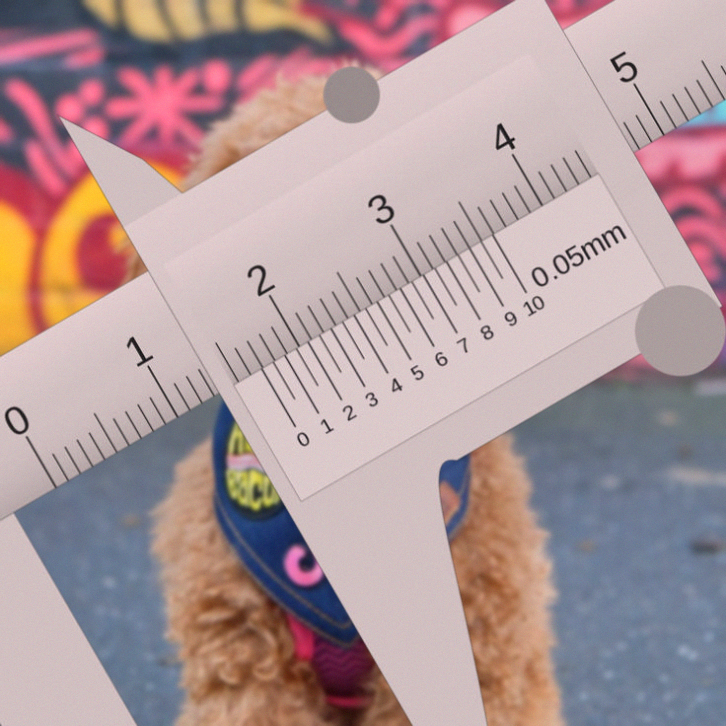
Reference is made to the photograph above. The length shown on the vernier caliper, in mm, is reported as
16.9 mm
